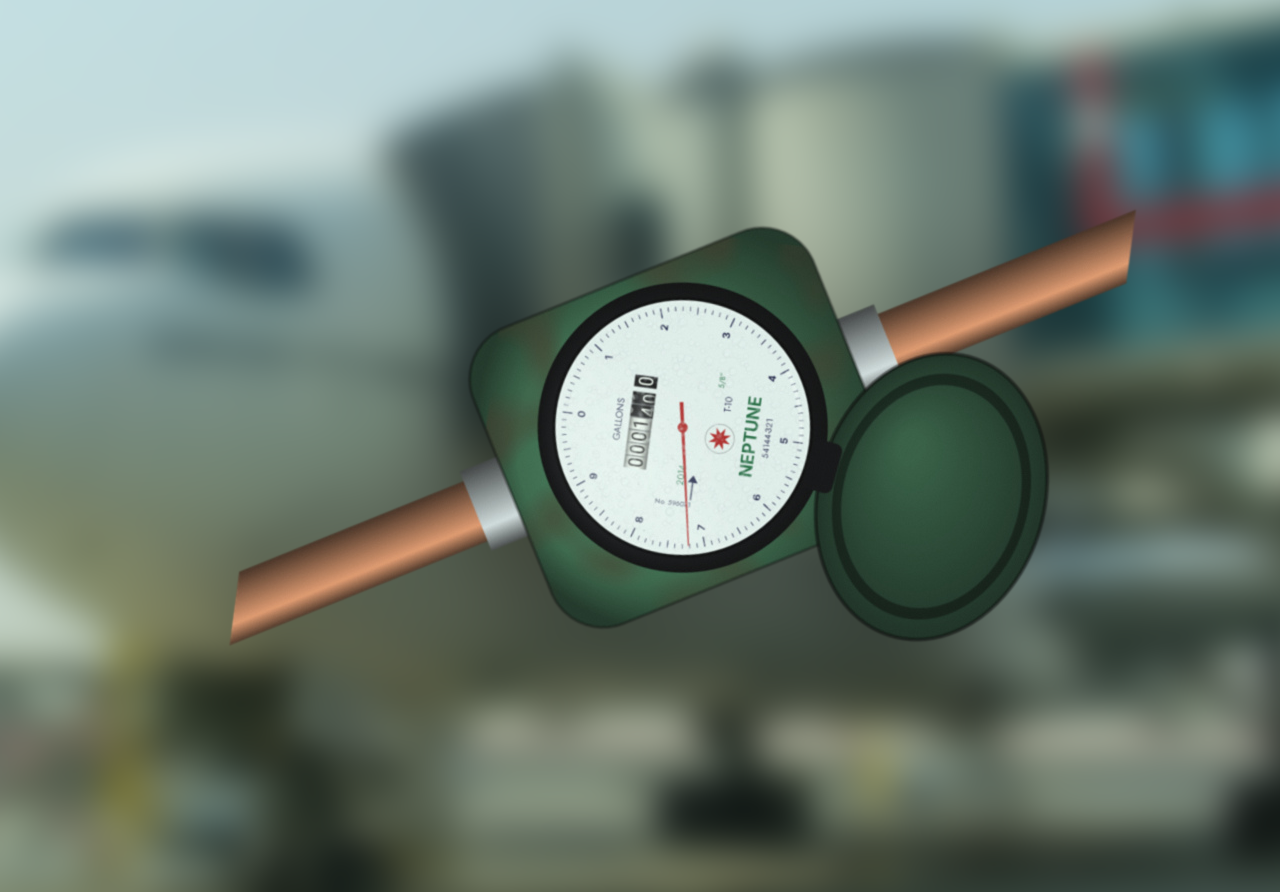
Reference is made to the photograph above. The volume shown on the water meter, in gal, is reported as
1397.2 gal
